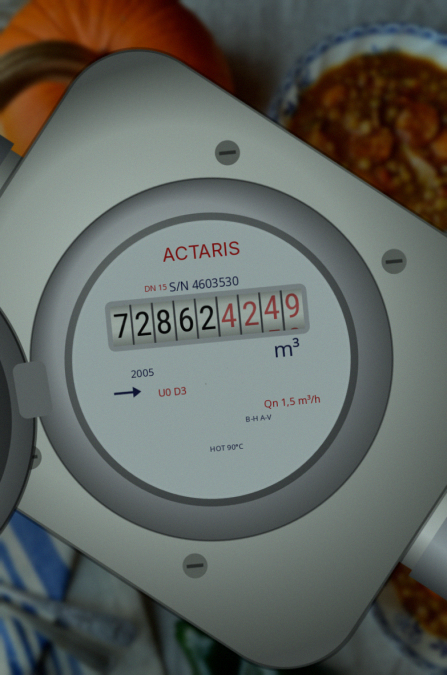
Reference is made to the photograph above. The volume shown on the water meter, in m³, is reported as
72862.4249 m³
